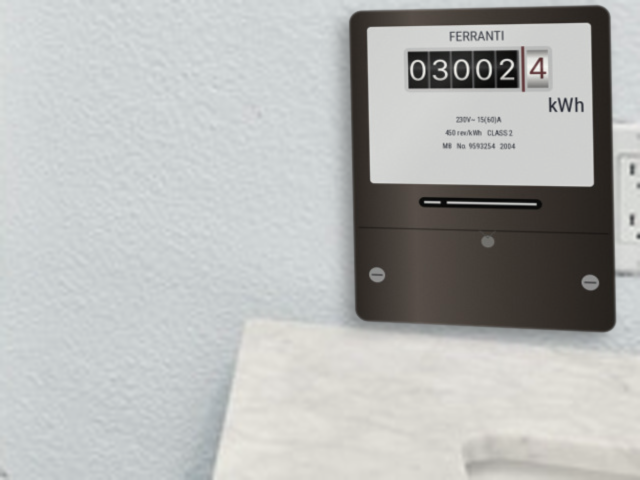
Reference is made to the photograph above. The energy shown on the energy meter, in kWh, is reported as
3002.4 kWh
